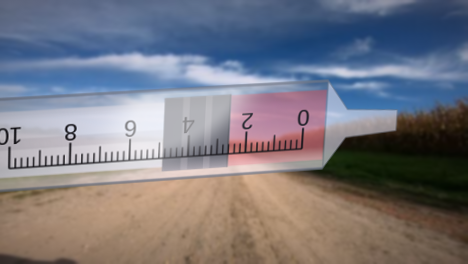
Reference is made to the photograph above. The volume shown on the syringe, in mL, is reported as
2.6 mL
